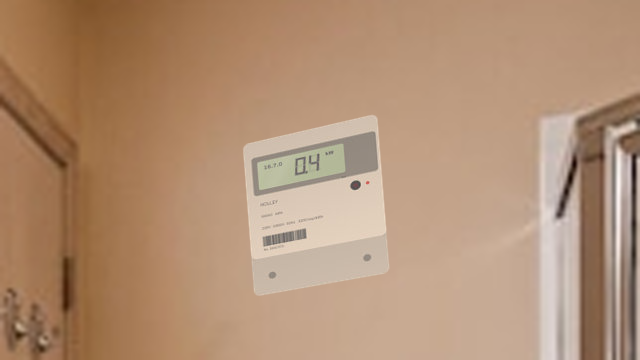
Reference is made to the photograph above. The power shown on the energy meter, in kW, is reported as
0.4 kW
